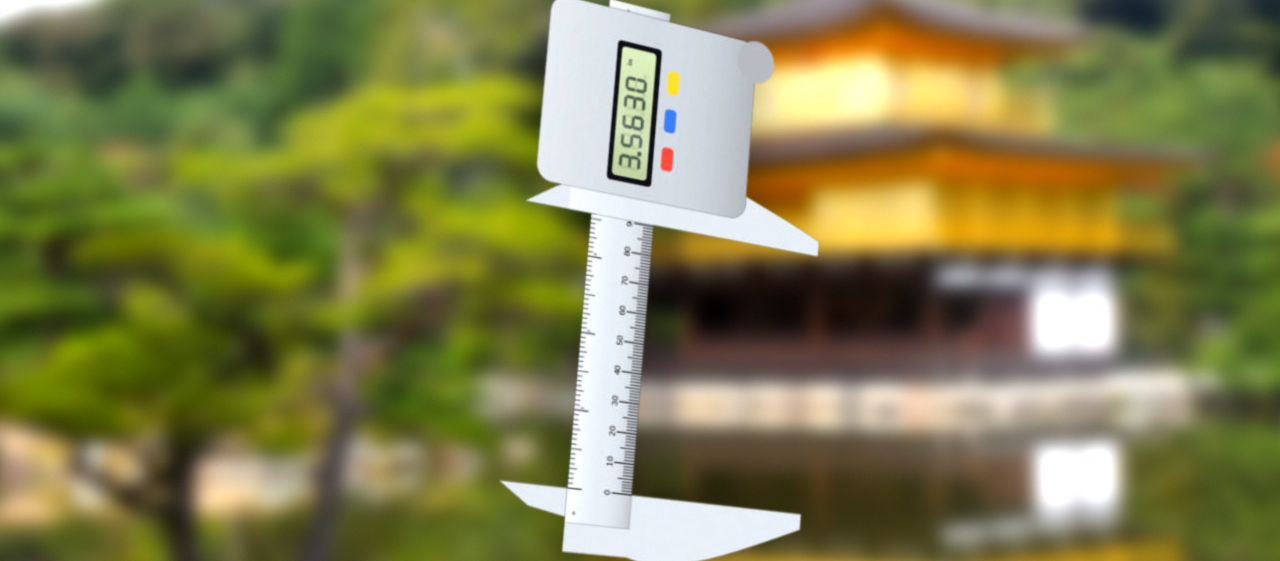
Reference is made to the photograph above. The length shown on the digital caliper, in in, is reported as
3.5630 in
